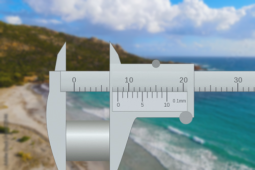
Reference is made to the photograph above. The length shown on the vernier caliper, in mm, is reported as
8.0 mm
